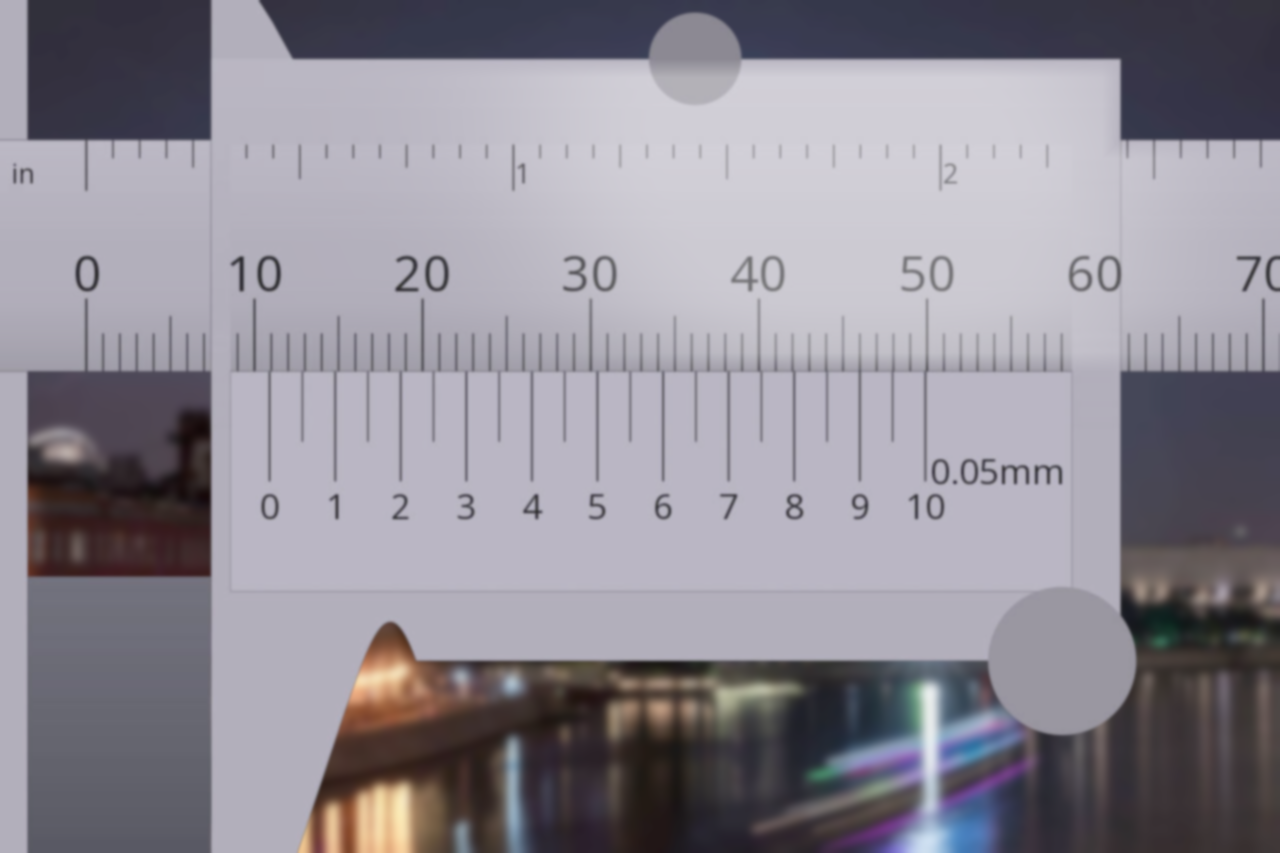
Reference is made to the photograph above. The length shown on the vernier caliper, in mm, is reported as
10.9 mm
